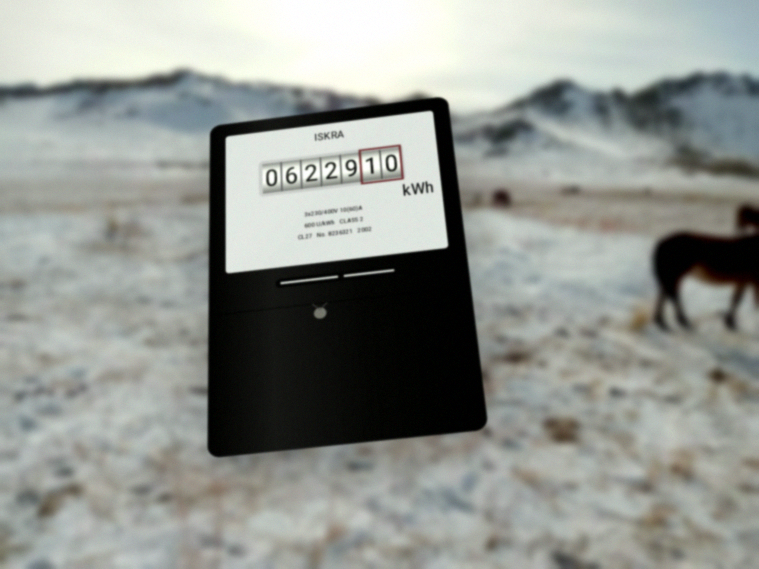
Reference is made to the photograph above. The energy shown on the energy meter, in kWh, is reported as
6229.10 kWh
